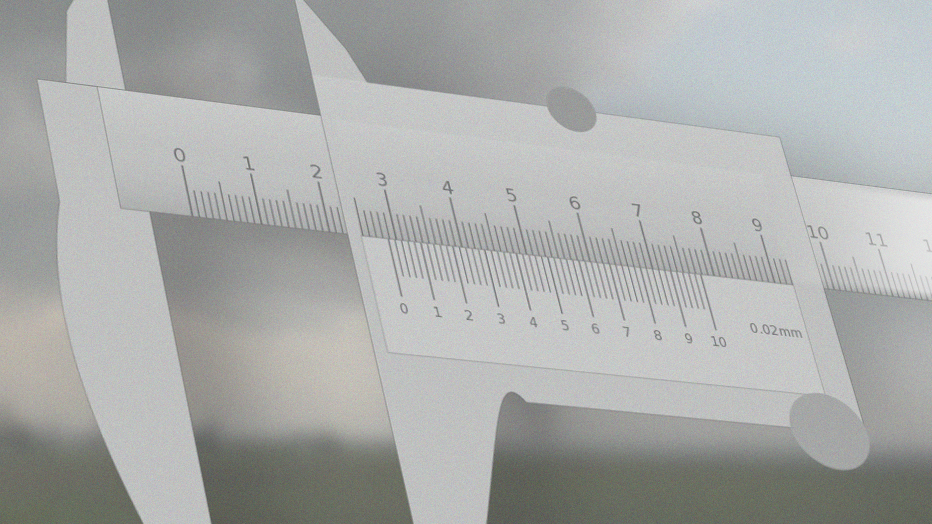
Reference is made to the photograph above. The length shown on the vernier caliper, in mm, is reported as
28.8 mm
